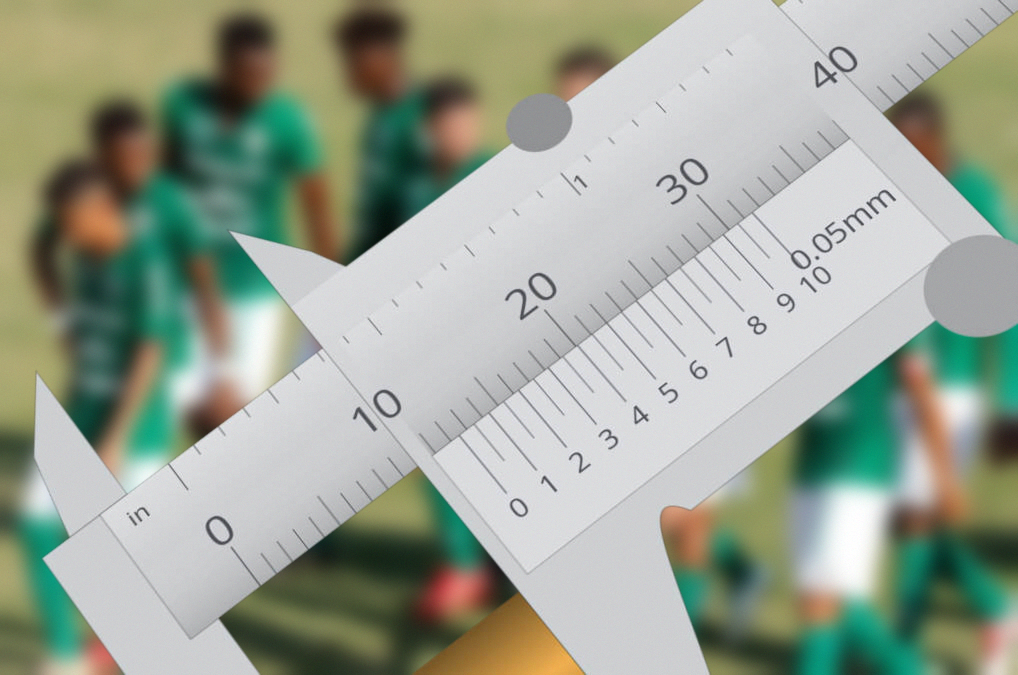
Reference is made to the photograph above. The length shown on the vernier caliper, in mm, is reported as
12.5 mm
